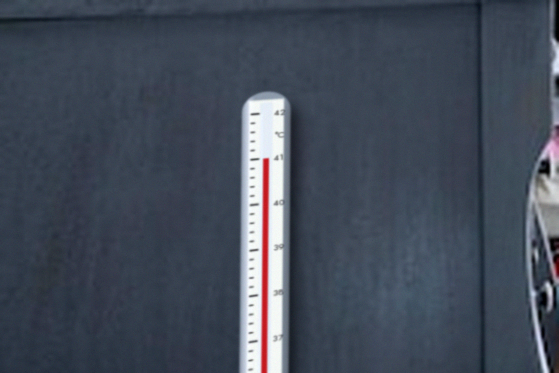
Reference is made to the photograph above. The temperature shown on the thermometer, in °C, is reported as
41 °C
